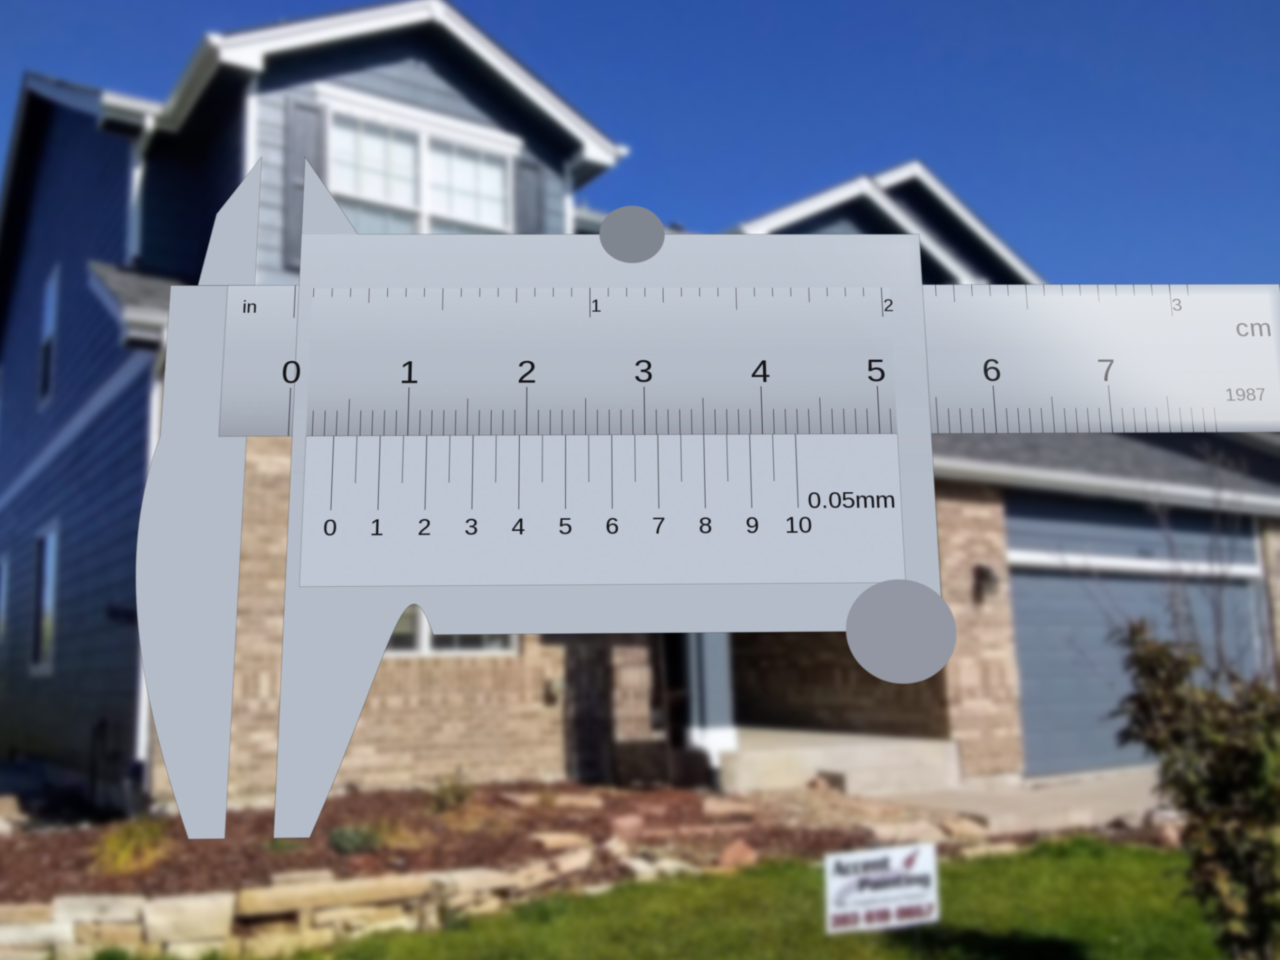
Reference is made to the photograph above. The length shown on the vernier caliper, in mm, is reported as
3.8 mm
